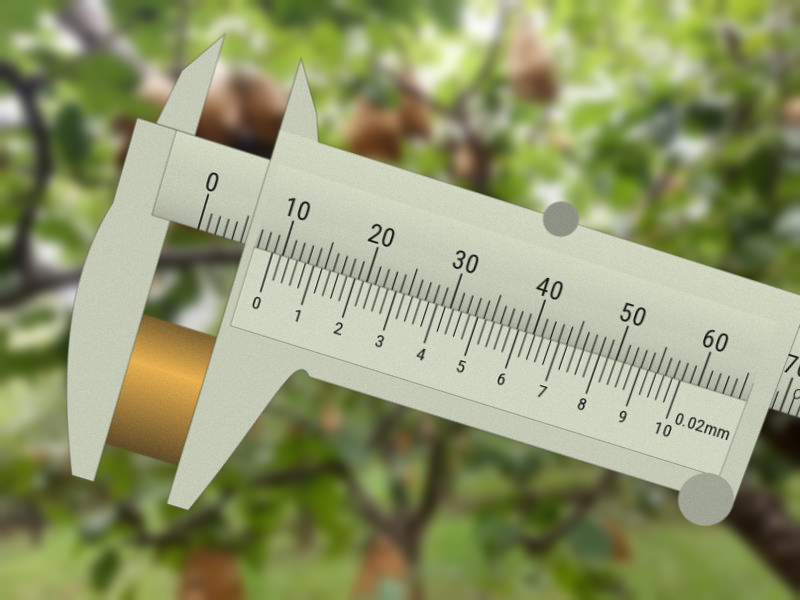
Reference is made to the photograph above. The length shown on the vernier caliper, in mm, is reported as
8.8 mm
